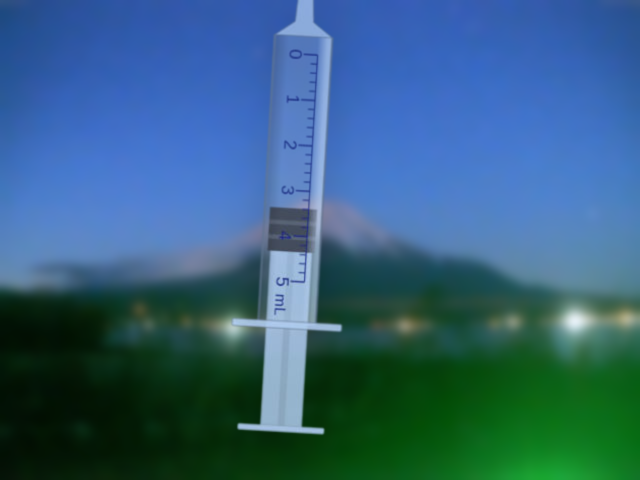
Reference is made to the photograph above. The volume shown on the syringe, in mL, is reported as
3.4 mL
